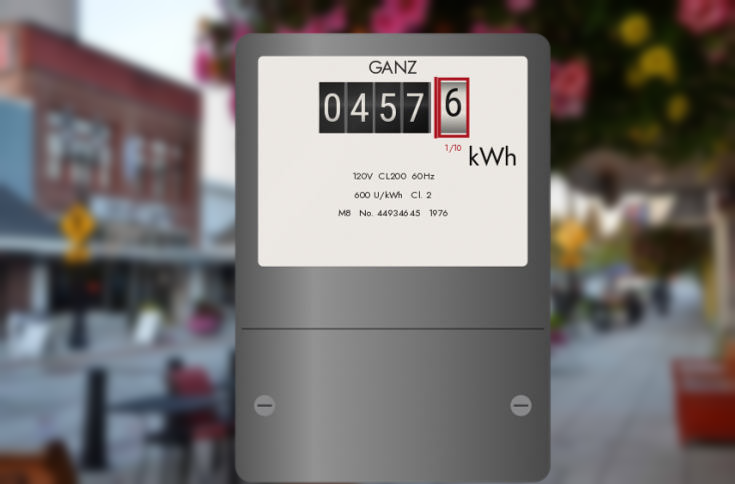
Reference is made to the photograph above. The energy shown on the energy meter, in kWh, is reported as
457.6 kWh
